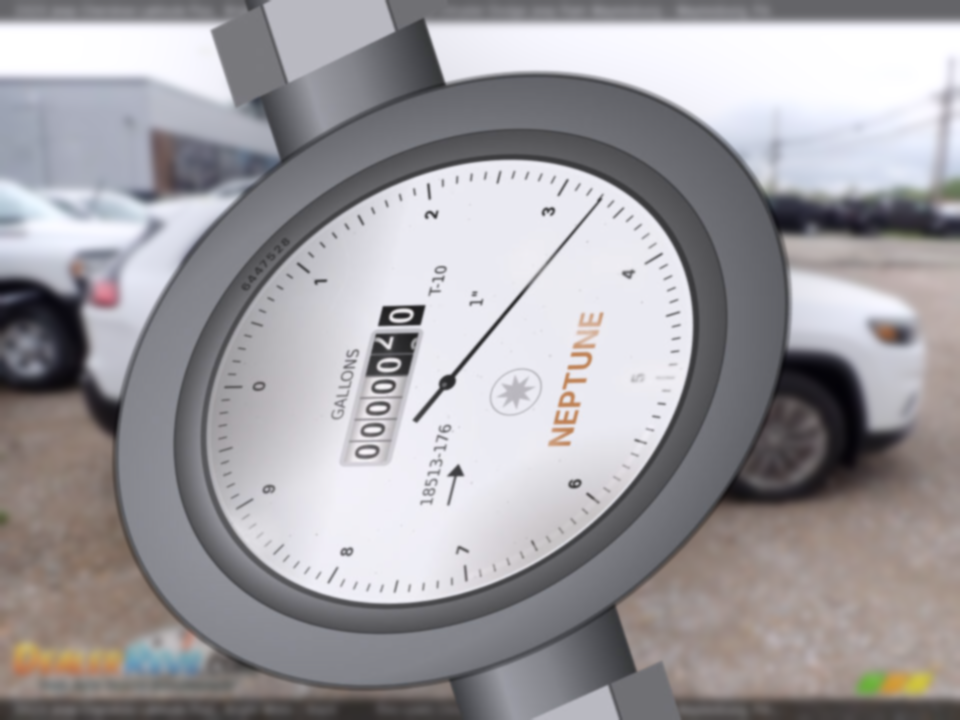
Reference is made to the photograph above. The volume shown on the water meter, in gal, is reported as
23.3 gal
